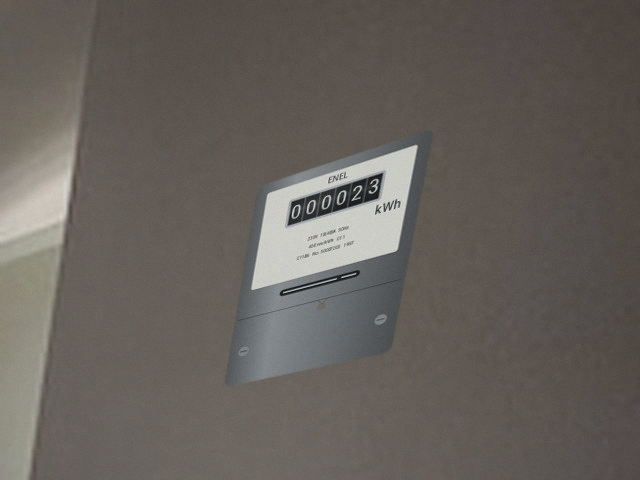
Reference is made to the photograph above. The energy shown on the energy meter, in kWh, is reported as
23 kWh
